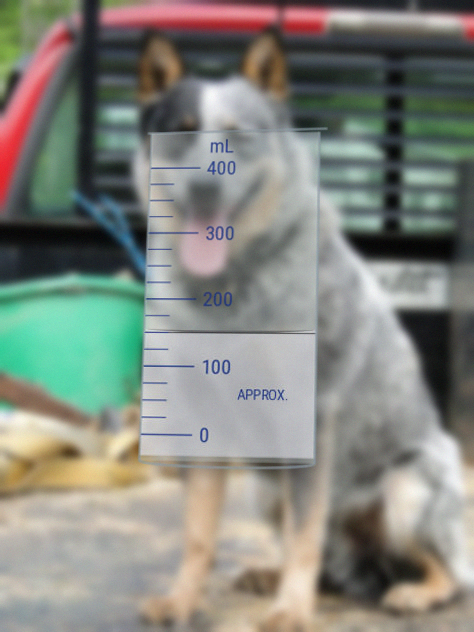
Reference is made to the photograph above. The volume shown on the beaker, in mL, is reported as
150 mL
